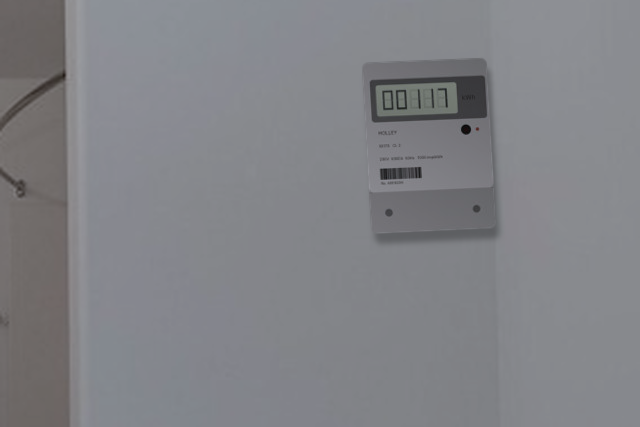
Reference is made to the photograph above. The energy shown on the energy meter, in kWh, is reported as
117 kWh
